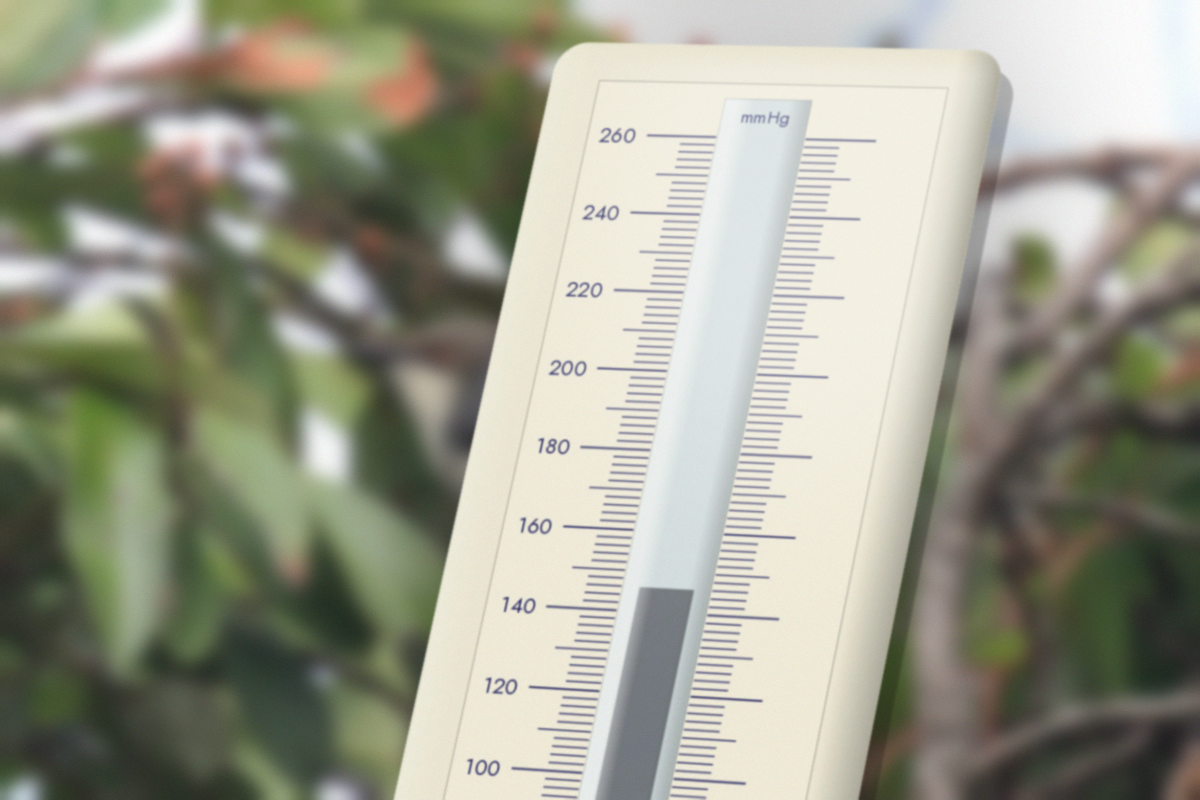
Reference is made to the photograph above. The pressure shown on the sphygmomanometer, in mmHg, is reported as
146 mmHg
